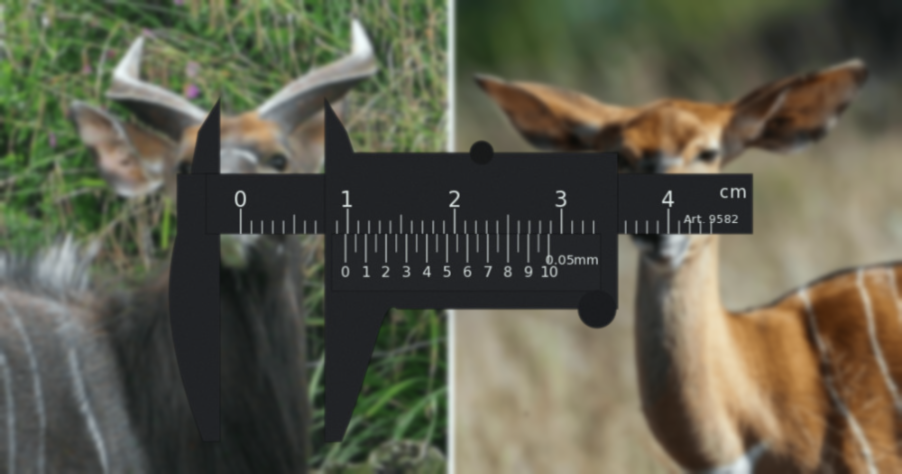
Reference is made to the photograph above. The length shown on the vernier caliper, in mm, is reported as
9.8 mm
